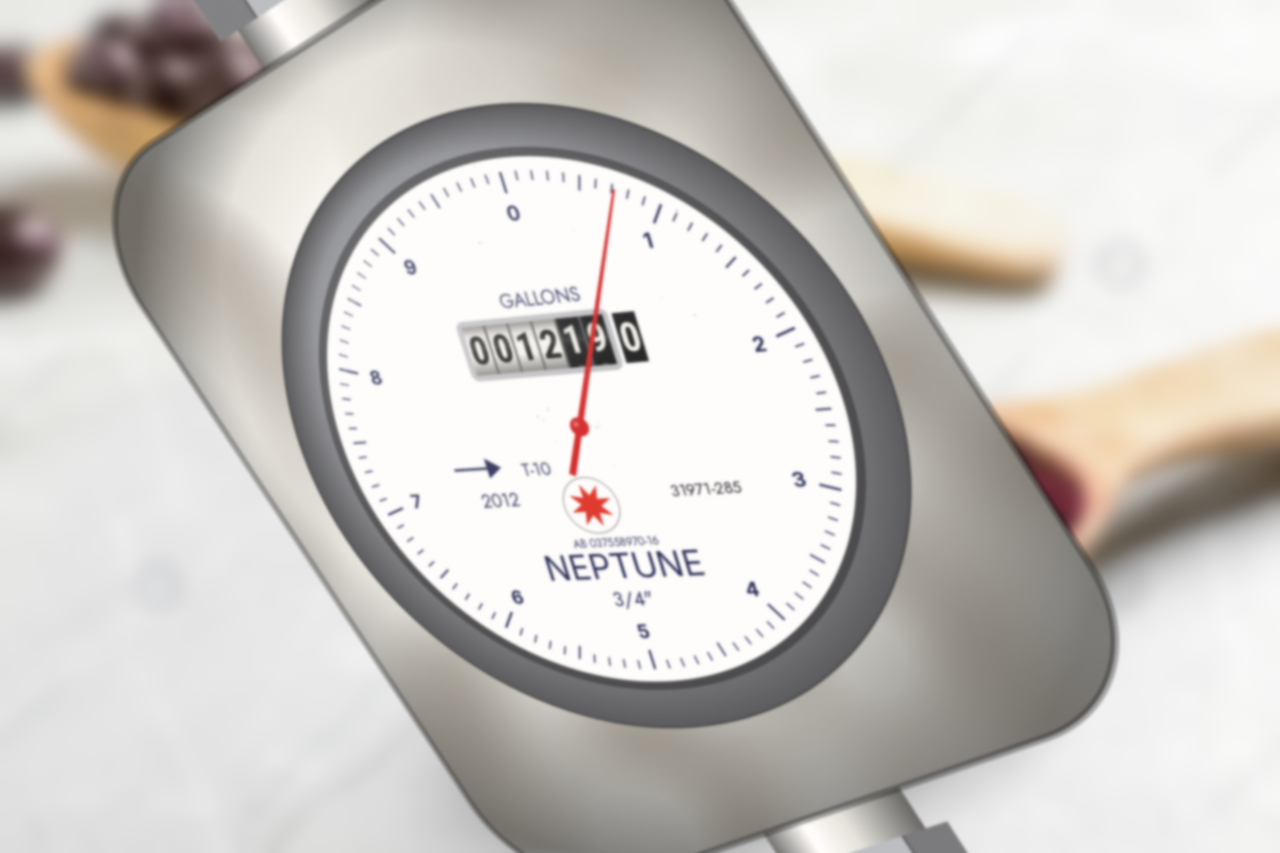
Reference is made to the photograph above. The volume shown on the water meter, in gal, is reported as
12190.7 gal
